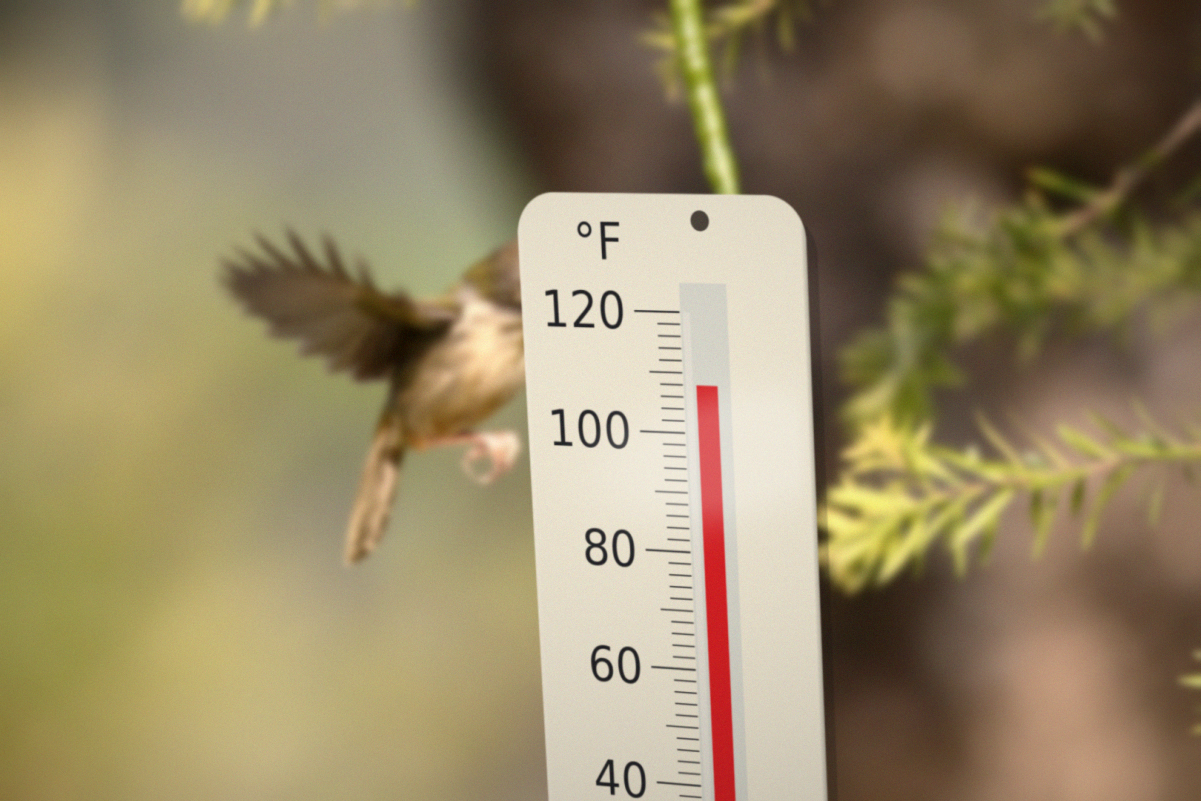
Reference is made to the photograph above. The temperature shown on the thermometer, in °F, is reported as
108 °F
